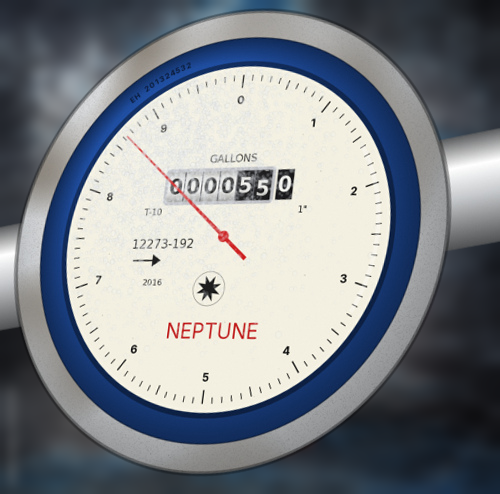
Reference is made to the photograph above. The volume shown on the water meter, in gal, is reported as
548.6 gal
